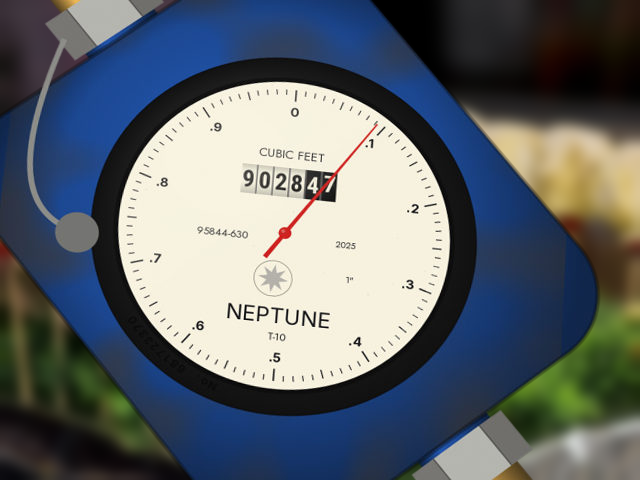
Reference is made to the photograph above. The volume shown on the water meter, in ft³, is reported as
902847.09 ft³
